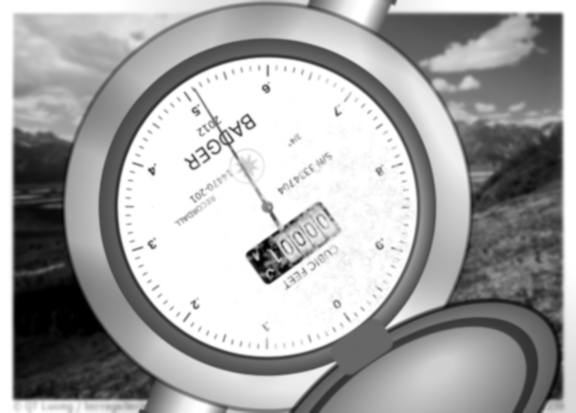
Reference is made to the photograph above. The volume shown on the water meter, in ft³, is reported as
13.51 ft³
